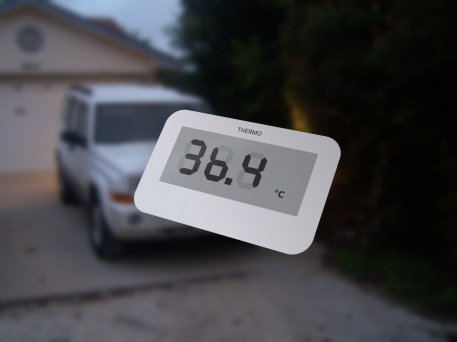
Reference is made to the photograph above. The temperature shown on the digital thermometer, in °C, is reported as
36.4 °C
